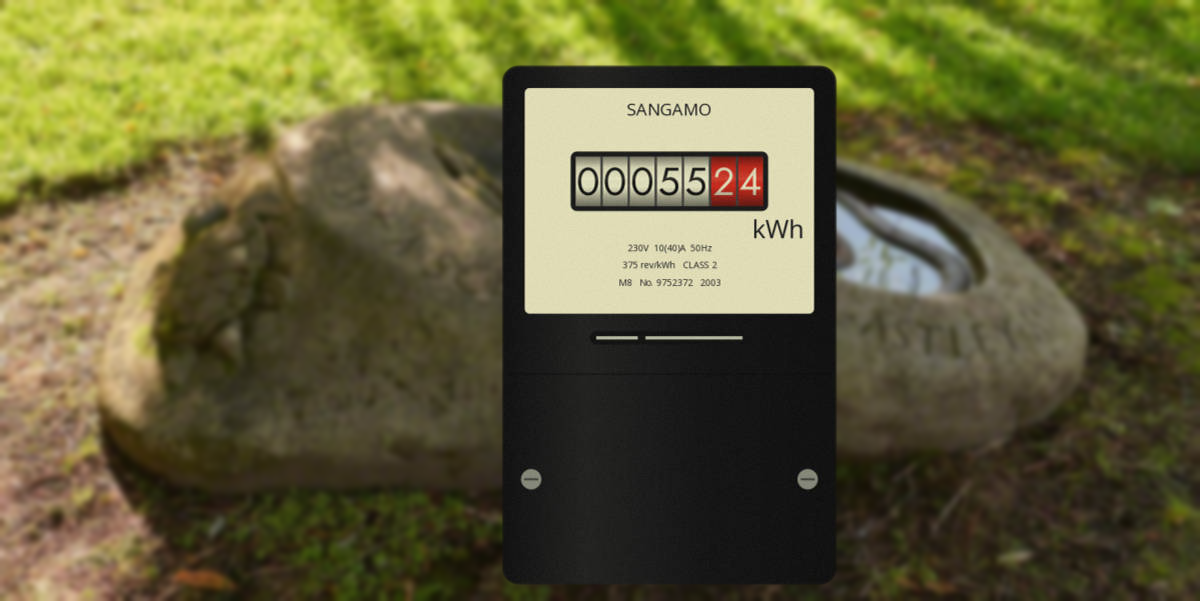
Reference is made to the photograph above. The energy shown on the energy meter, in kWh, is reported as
55.24 kWh
